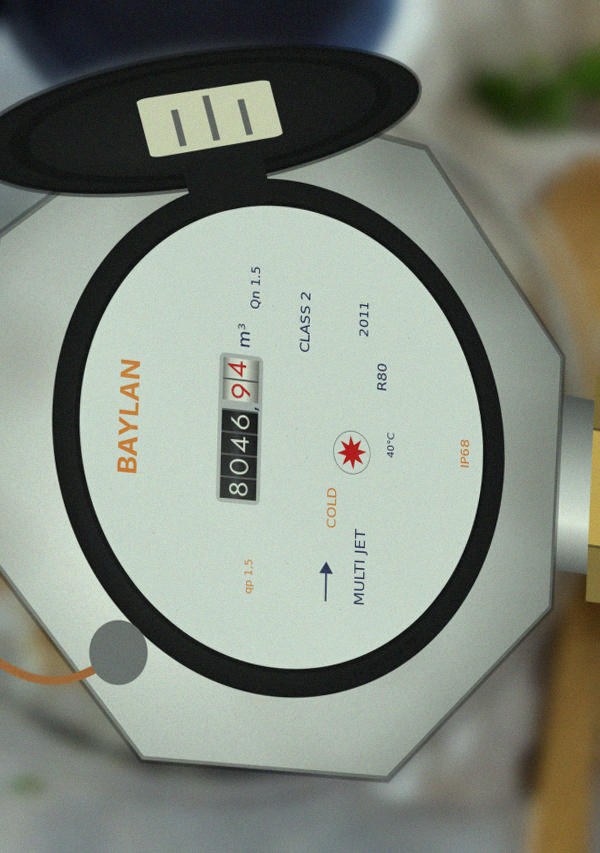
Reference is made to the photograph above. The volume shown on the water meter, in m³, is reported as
8046.94 m³
